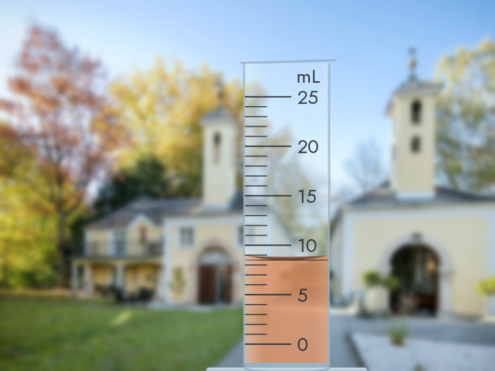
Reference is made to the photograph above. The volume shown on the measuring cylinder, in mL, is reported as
8.5 mL
